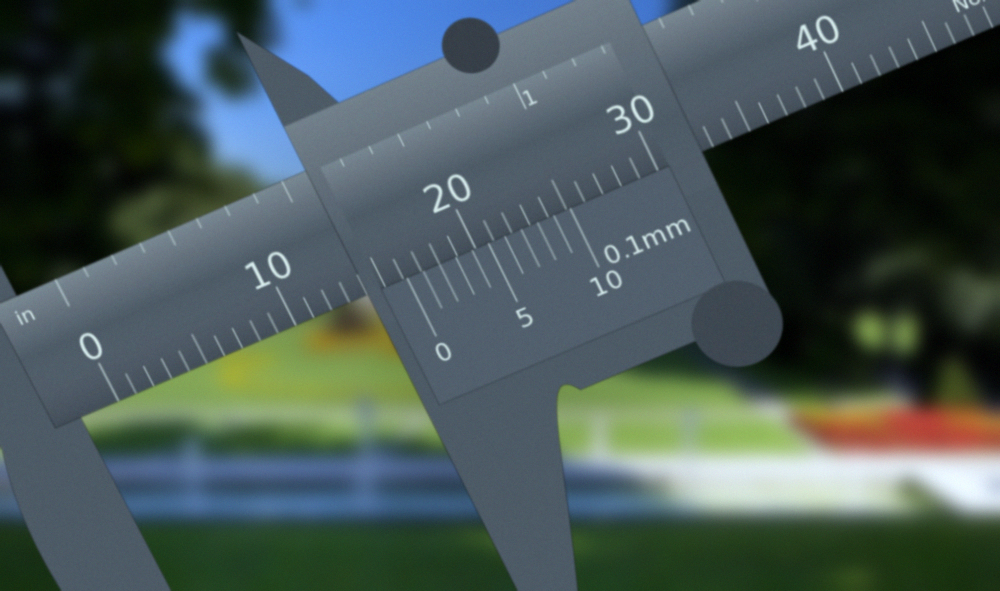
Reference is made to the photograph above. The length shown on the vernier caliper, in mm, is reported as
16.2 mm
